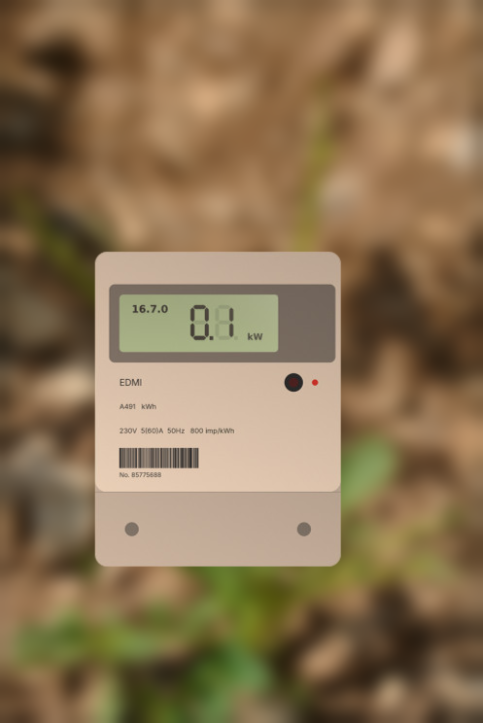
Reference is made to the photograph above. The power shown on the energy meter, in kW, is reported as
0.1 kW
